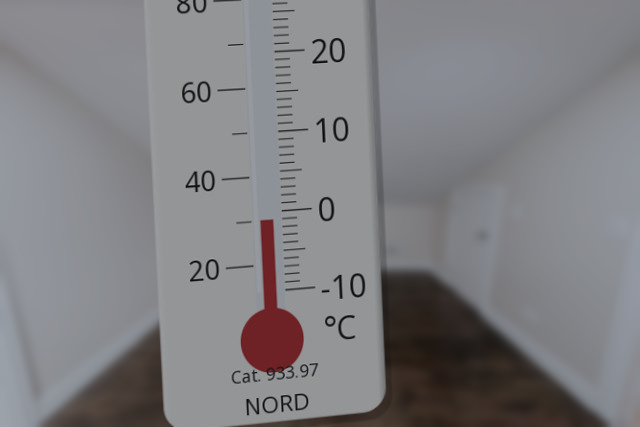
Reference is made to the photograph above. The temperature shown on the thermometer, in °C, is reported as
-1 °C
